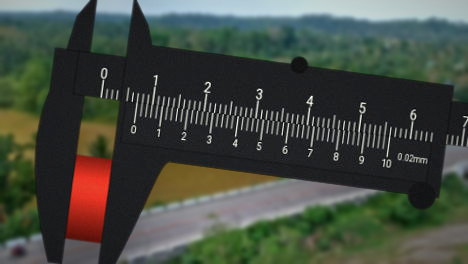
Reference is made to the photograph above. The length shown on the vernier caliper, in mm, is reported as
7.0 mm
